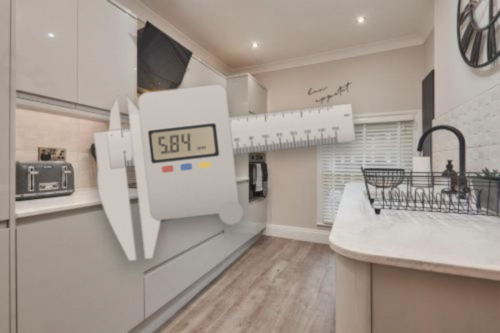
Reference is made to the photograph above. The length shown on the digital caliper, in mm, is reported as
5.84 mm
